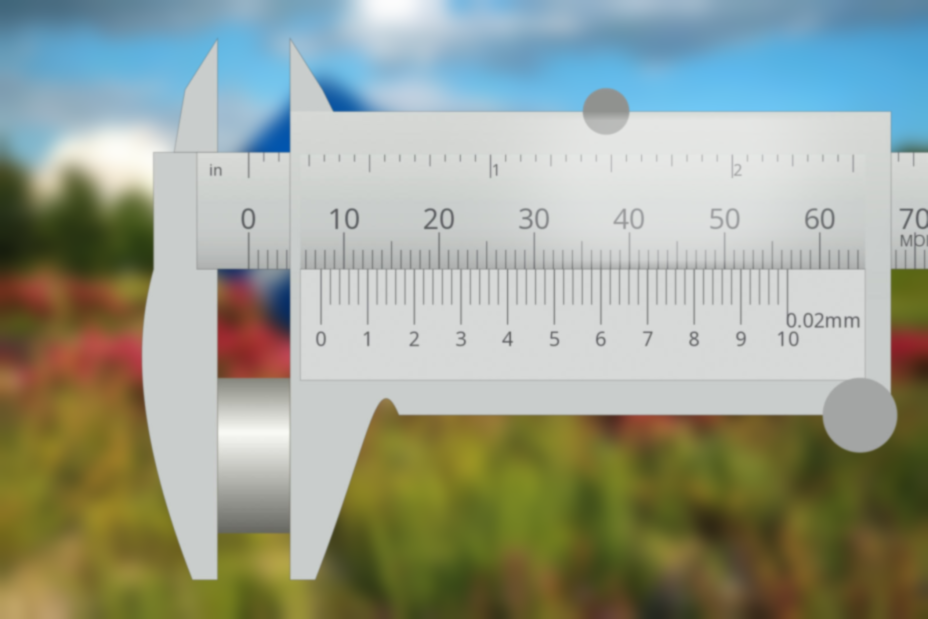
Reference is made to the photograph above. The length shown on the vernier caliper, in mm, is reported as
7.6 mm
